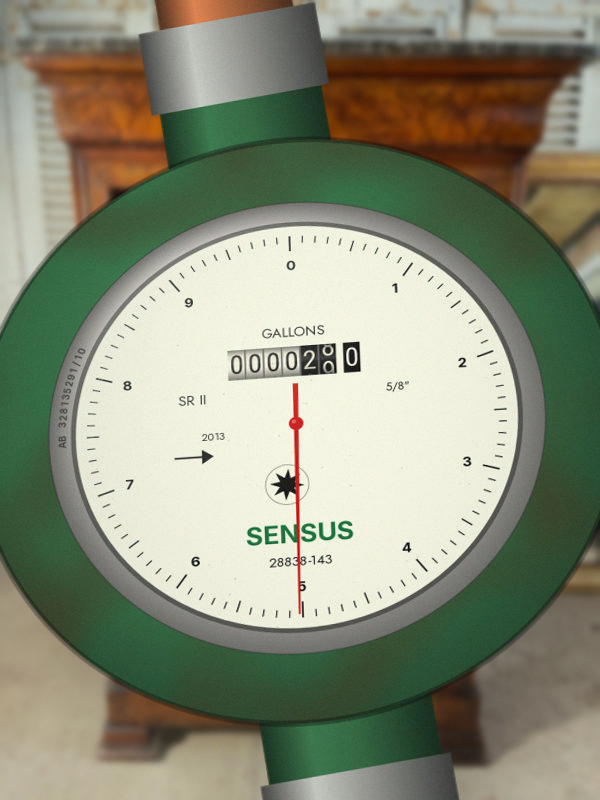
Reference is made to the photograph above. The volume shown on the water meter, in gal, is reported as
285.0 gal
